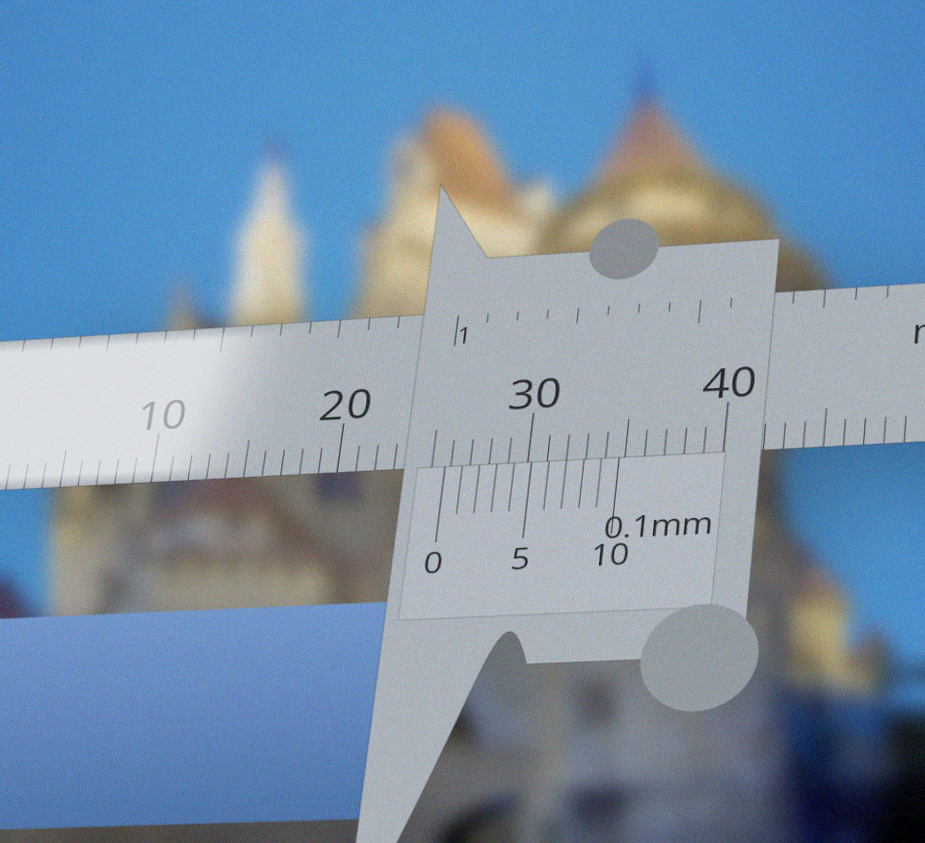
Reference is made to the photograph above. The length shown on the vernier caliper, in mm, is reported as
25.7 mm
